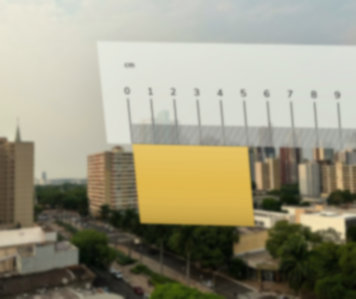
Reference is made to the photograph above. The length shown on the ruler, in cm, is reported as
5 cm
